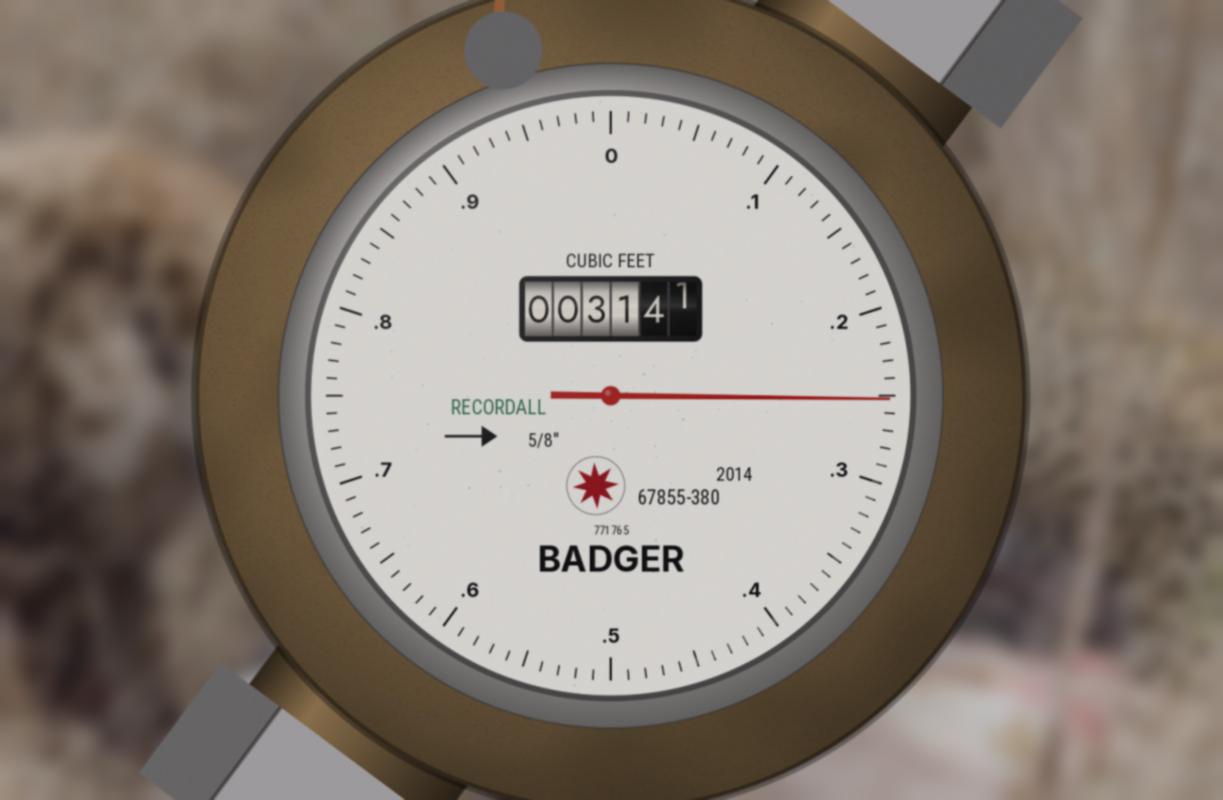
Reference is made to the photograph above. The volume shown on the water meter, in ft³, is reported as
3141.25 ft³
